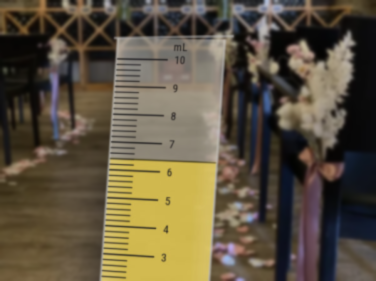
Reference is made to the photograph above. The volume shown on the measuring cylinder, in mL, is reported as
6.4 mL
